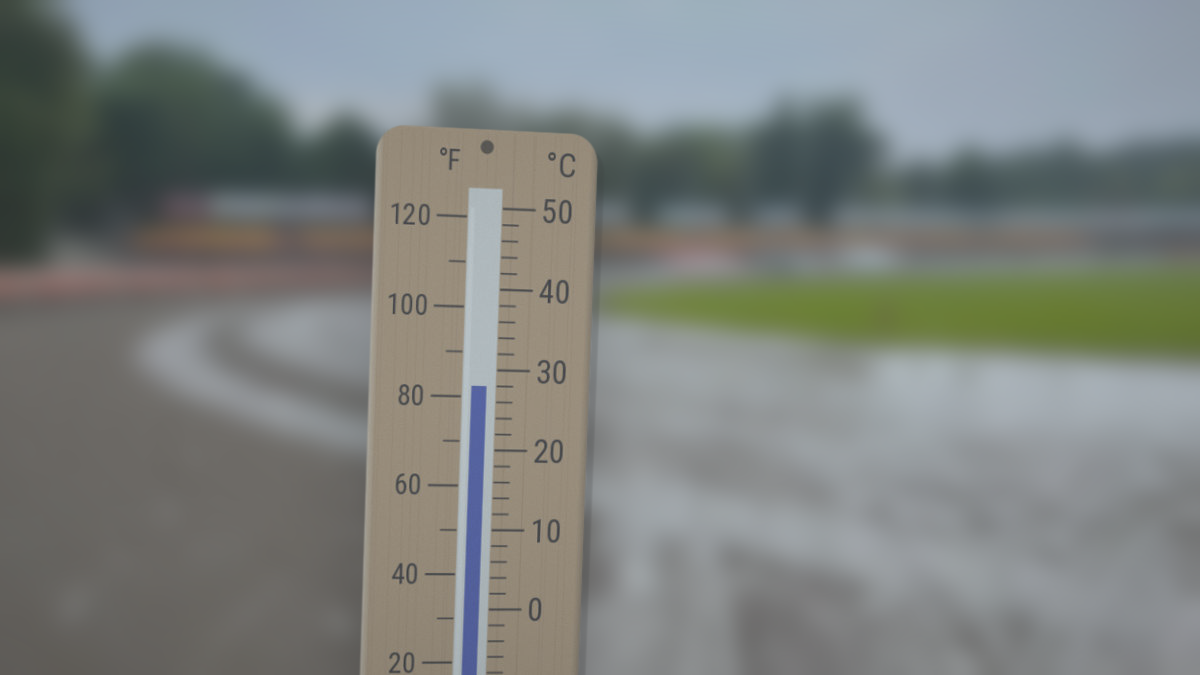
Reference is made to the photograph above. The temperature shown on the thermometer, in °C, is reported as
28 °C
